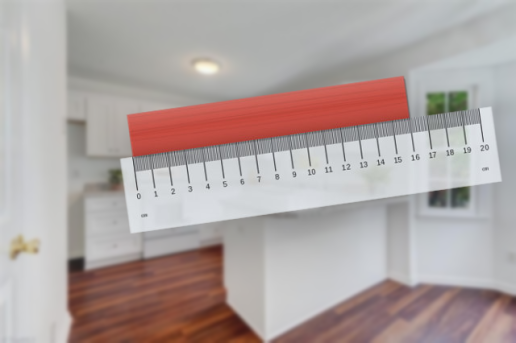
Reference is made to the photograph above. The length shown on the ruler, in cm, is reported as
16 cm
